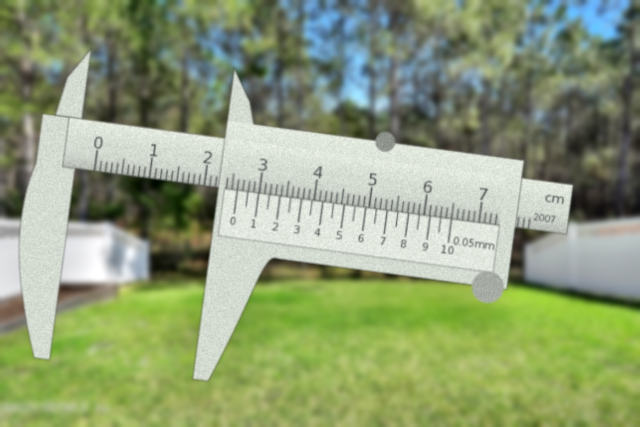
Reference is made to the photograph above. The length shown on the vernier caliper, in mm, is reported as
26.0 mm
